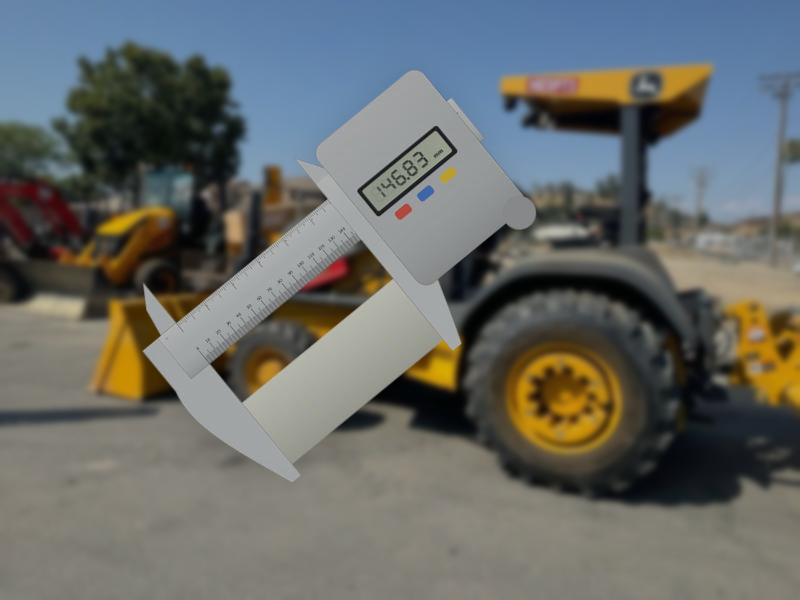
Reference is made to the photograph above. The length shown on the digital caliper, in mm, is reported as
146.83 mm
